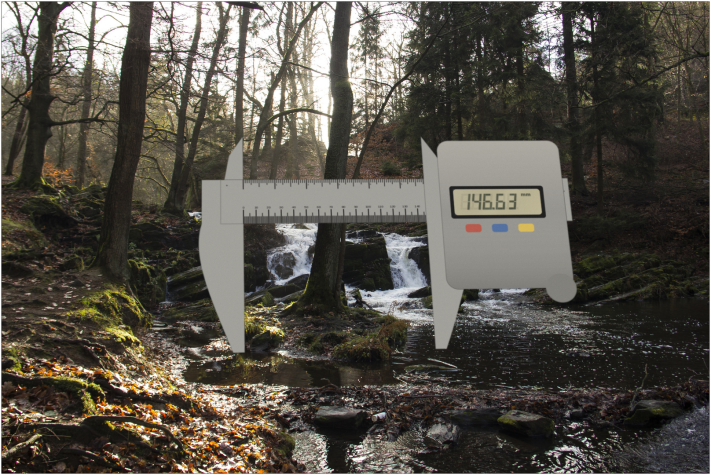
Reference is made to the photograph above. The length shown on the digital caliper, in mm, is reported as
146.63 mm
